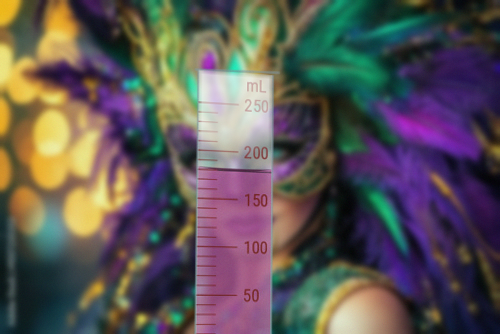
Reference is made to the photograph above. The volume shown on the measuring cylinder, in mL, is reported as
180 mL
